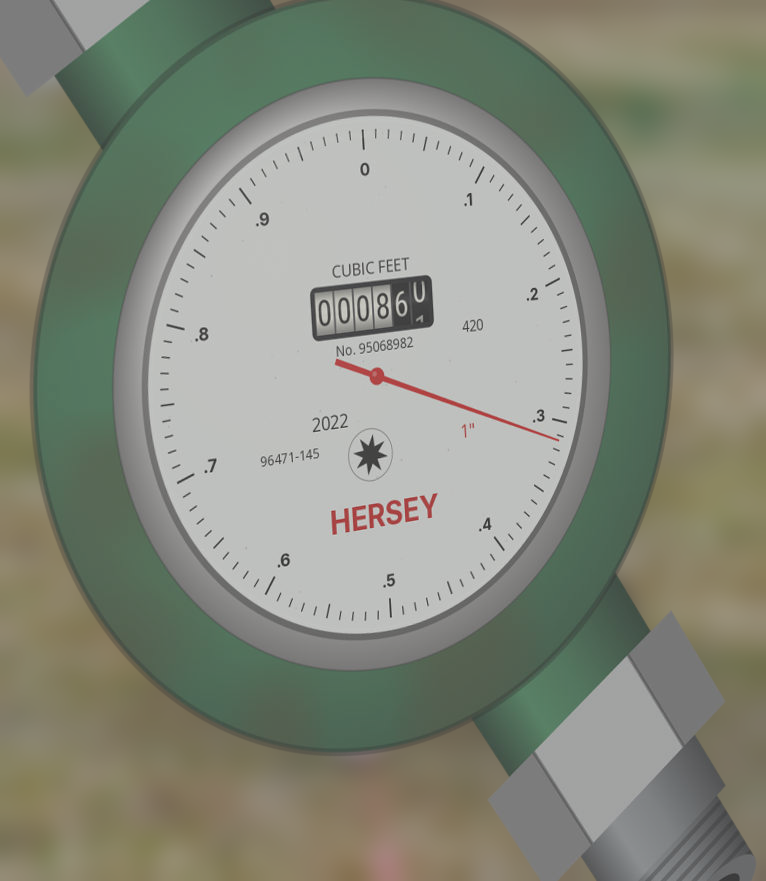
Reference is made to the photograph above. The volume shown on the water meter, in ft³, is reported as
860.31 ft³
